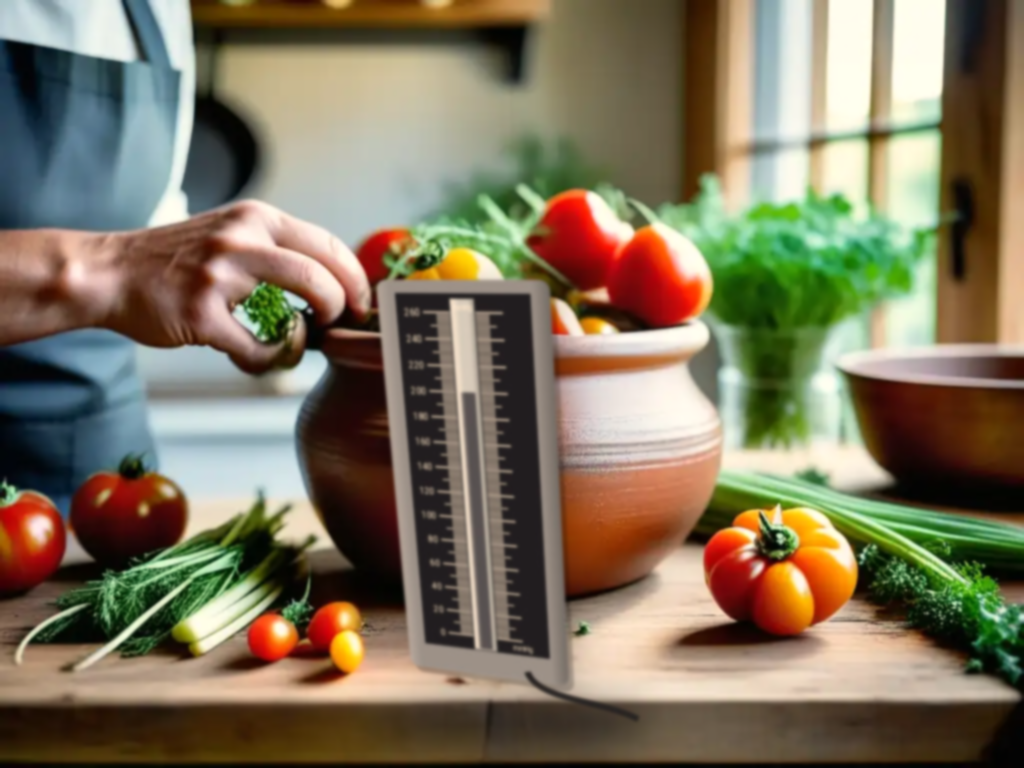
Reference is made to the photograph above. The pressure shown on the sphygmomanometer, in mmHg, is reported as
200 mmHg
